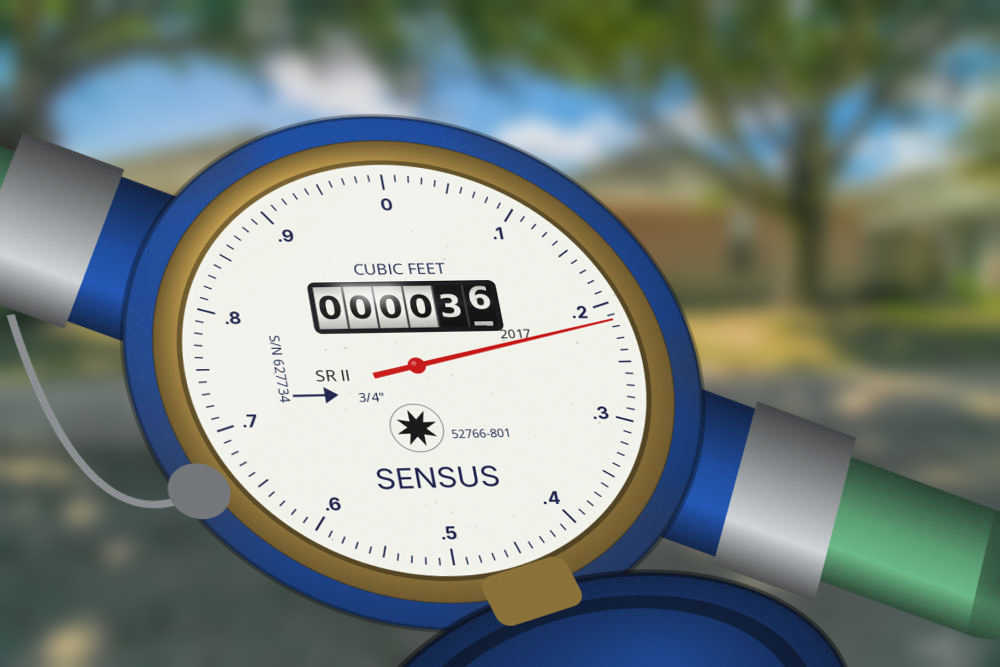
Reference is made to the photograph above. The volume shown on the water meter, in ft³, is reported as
36.21 ft³
